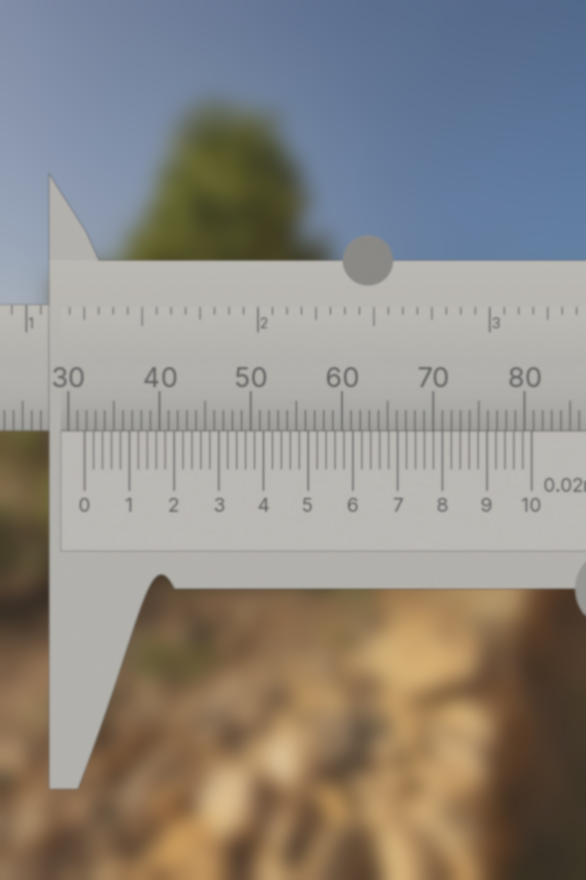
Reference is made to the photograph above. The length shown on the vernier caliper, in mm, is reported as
31.8 mm
